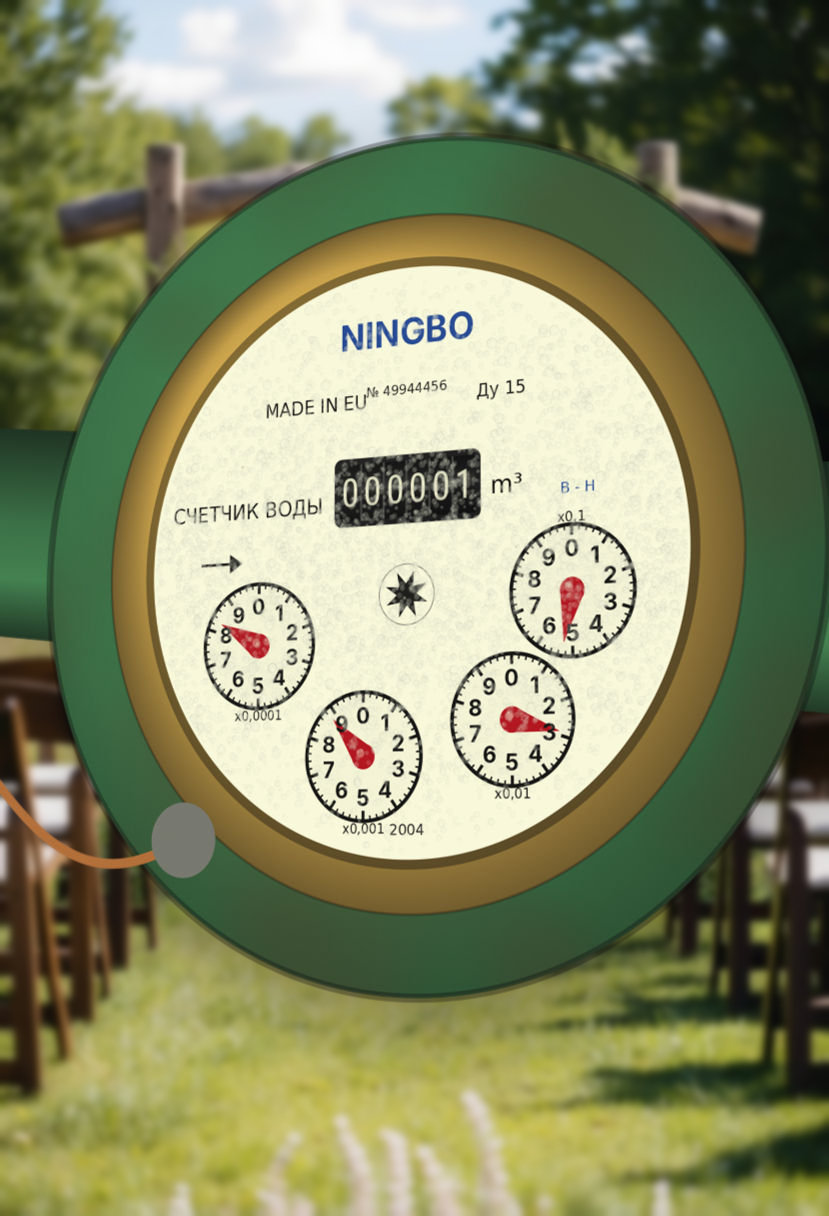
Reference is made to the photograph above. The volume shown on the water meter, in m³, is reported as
1.5288 m³
